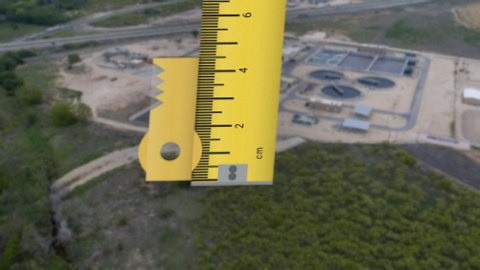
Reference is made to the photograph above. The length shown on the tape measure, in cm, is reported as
4.5 cm
